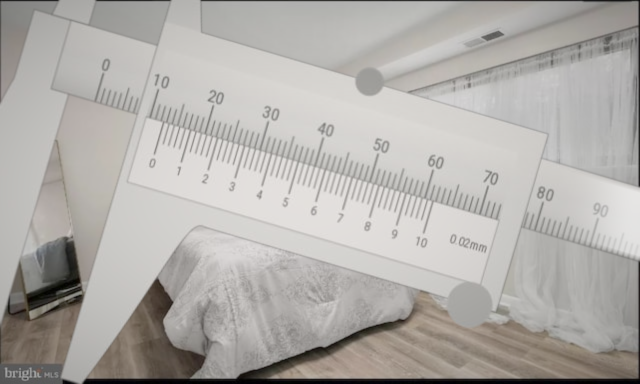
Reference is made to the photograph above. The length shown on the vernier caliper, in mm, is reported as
12.5 mm
